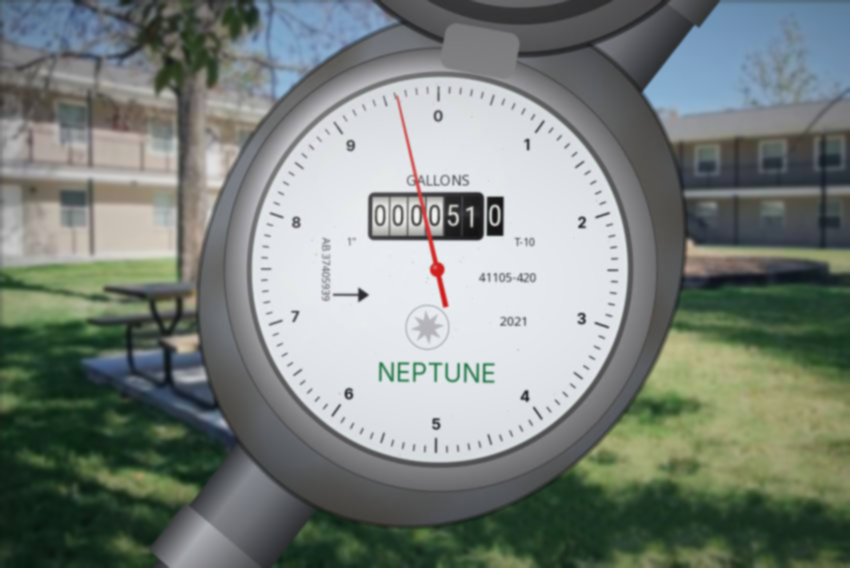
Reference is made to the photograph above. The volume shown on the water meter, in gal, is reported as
509.6 gal
